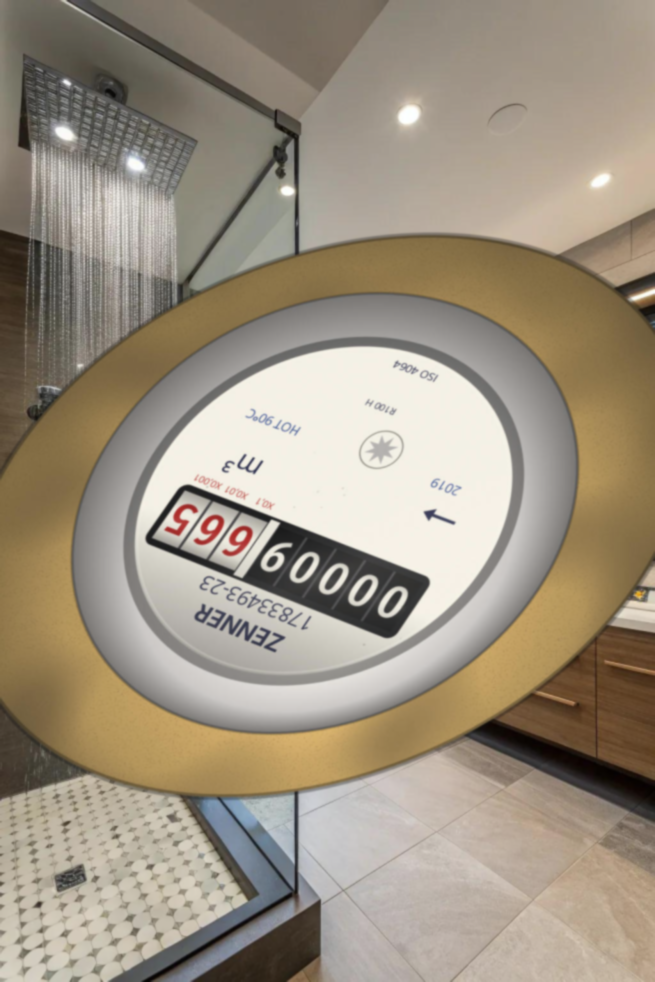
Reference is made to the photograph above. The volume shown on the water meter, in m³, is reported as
9.665 m³
